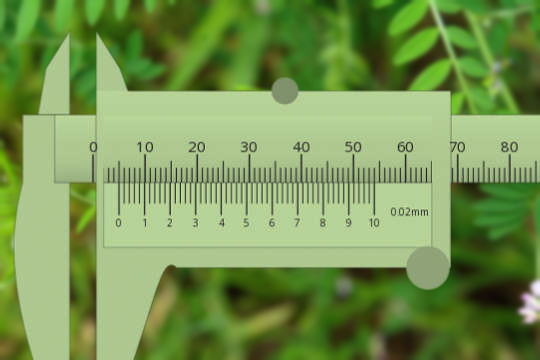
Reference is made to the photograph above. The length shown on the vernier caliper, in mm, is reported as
5.0 mm
